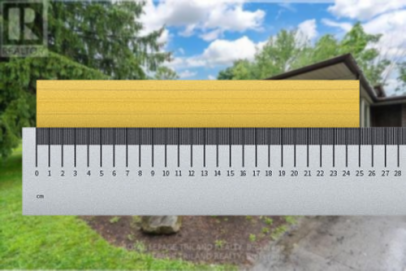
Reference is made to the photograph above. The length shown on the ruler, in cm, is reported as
25 cm
